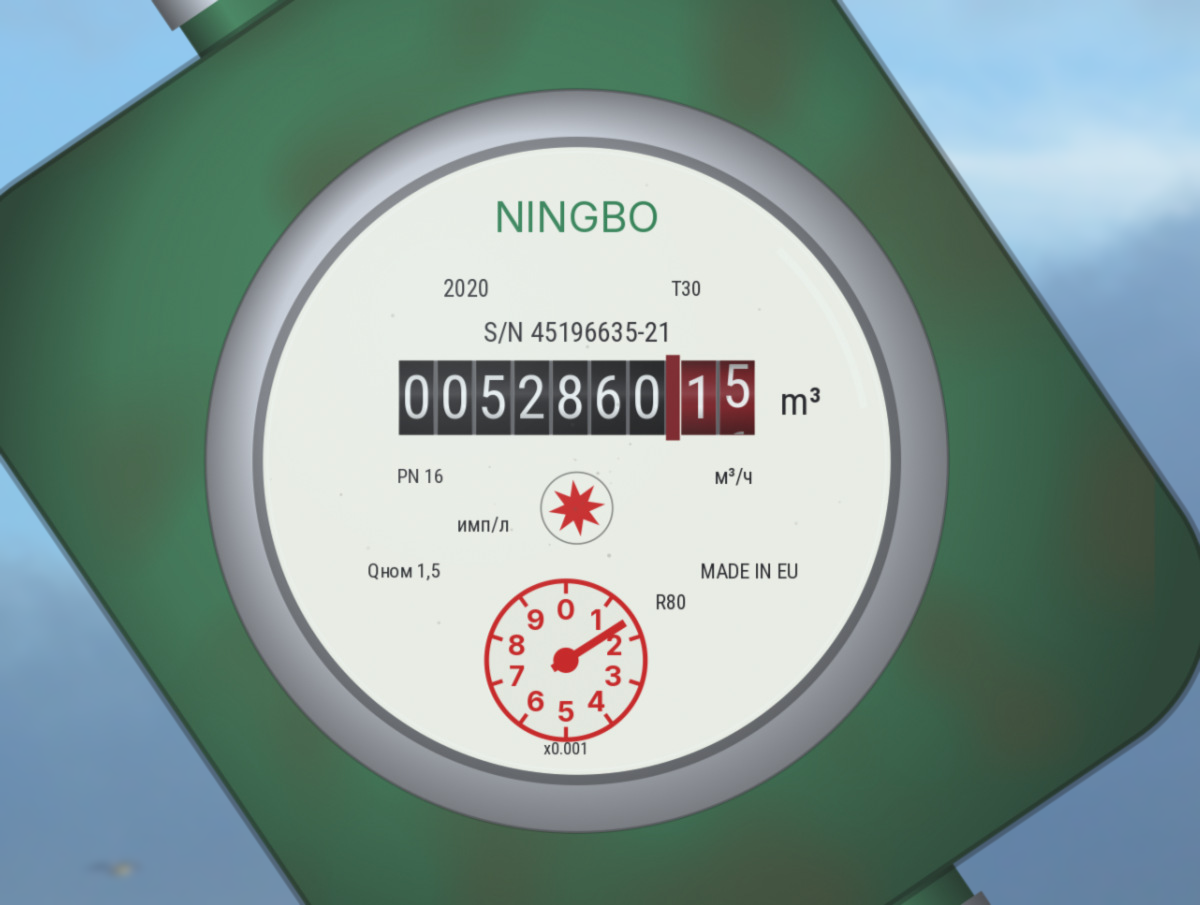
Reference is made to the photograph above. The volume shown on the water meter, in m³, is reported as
52860.151 m³
